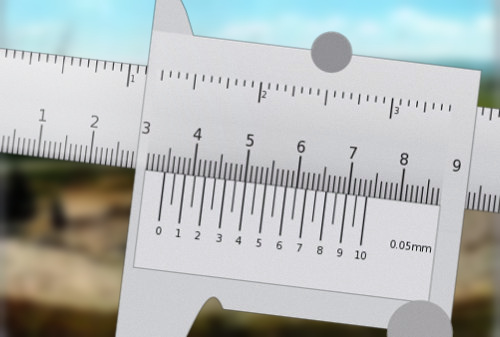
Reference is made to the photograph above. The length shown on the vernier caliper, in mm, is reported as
34.5 mm
